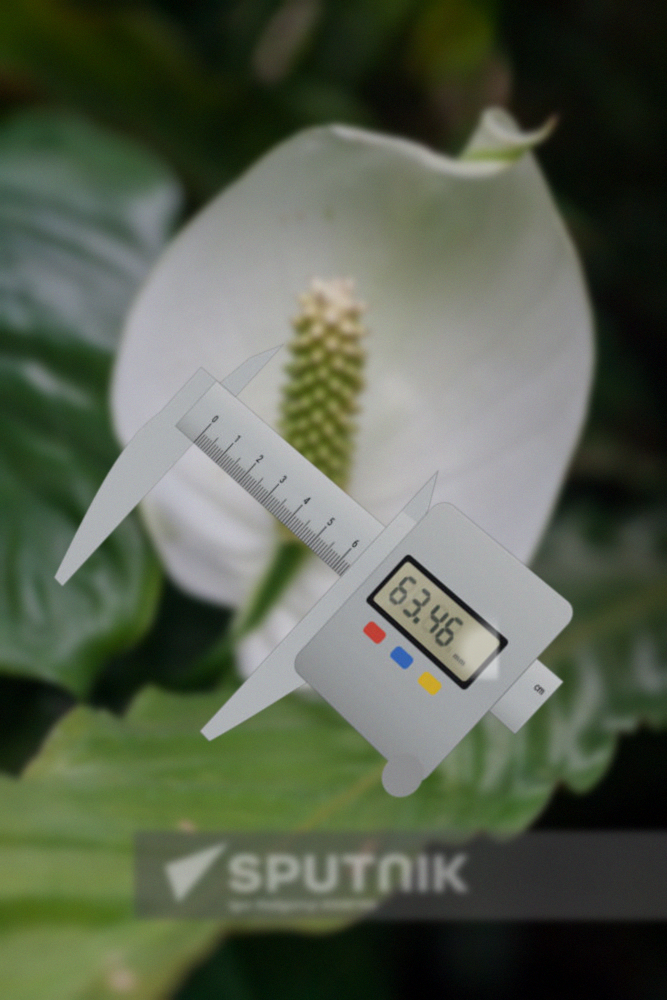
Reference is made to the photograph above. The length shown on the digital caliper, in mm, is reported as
63.46 mm
